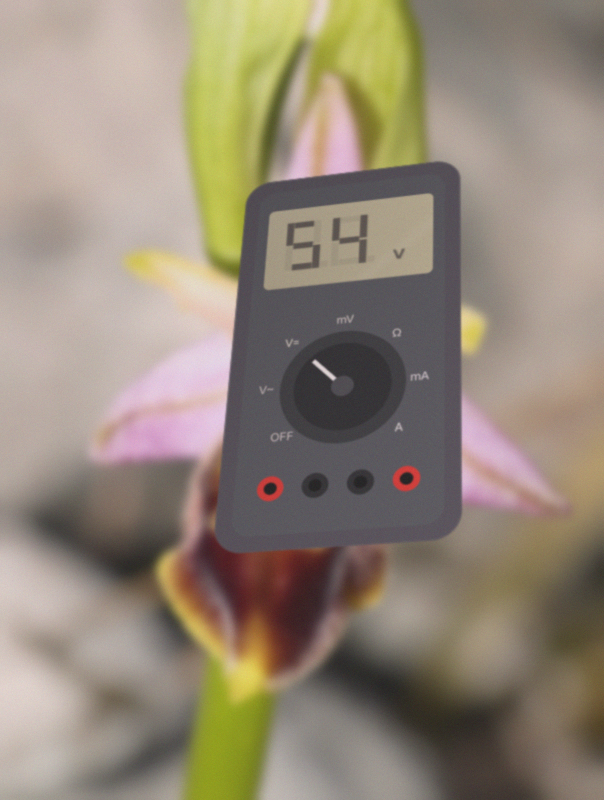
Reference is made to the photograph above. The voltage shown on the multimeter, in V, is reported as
54 V
